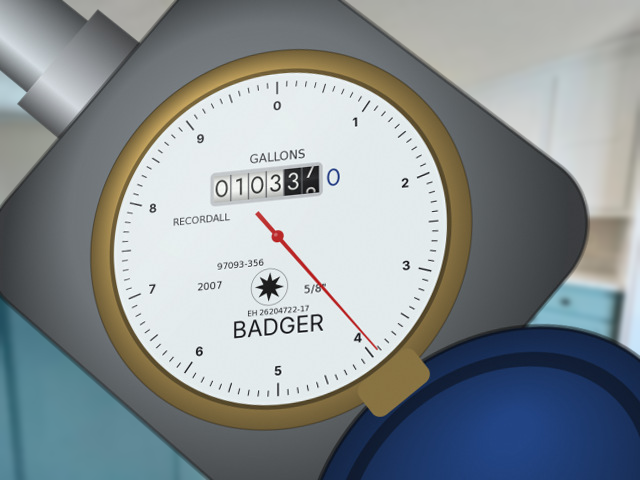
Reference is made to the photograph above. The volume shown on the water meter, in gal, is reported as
103373.9 gal
